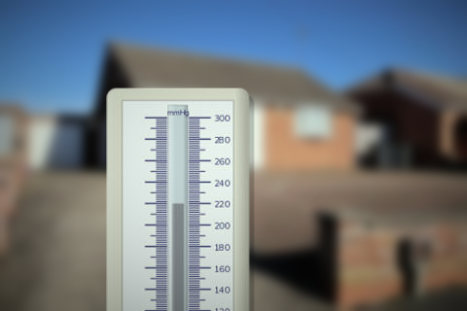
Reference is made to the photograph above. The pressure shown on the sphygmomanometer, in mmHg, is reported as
220 mmHg
